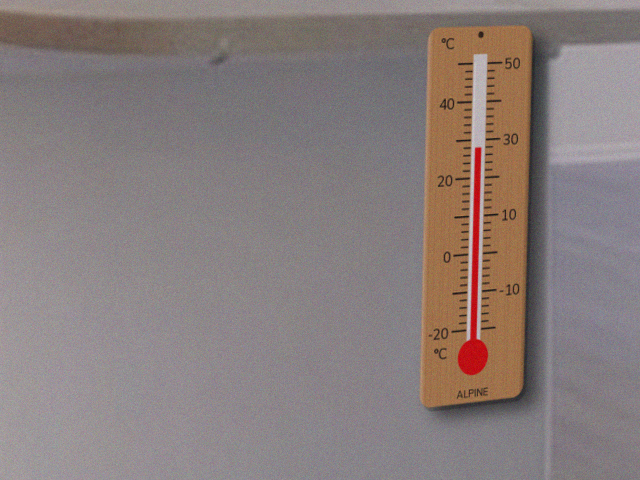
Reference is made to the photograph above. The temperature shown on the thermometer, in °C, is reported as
28 °C
